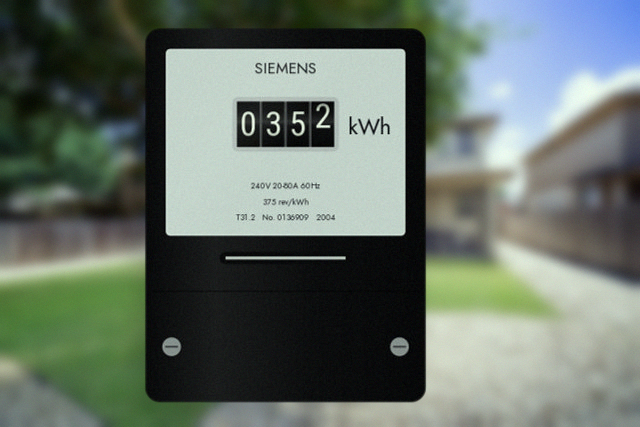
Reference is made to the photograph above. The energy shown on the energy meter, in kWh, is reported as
352 kWh
